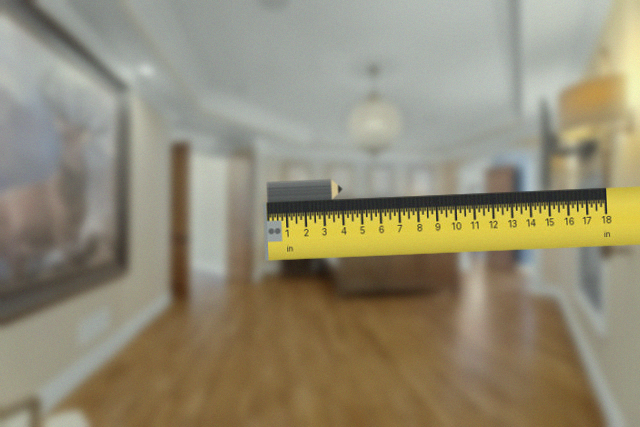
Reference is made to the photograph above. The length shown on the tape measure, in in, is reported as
4 in
